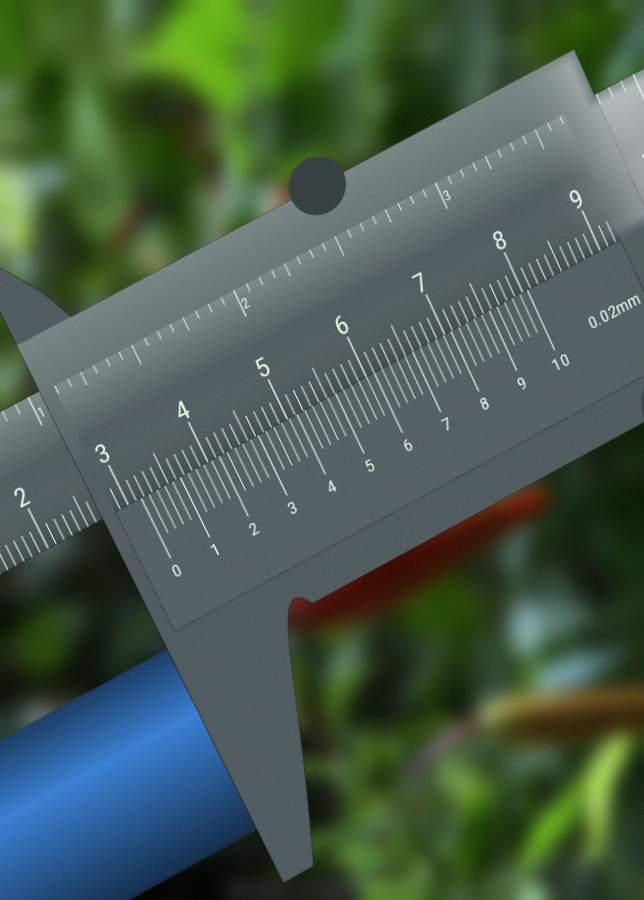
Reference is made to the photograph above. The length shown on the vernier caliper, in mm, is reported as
31.6 mm
